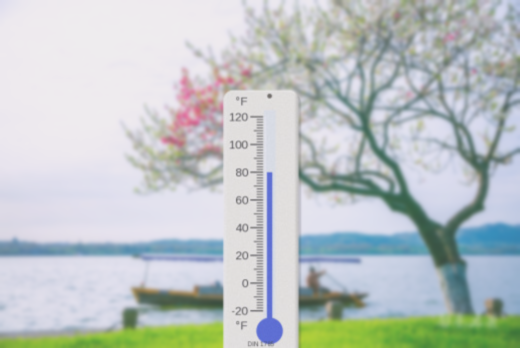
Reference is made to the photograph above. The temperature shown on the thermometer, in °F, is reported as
80 °F
